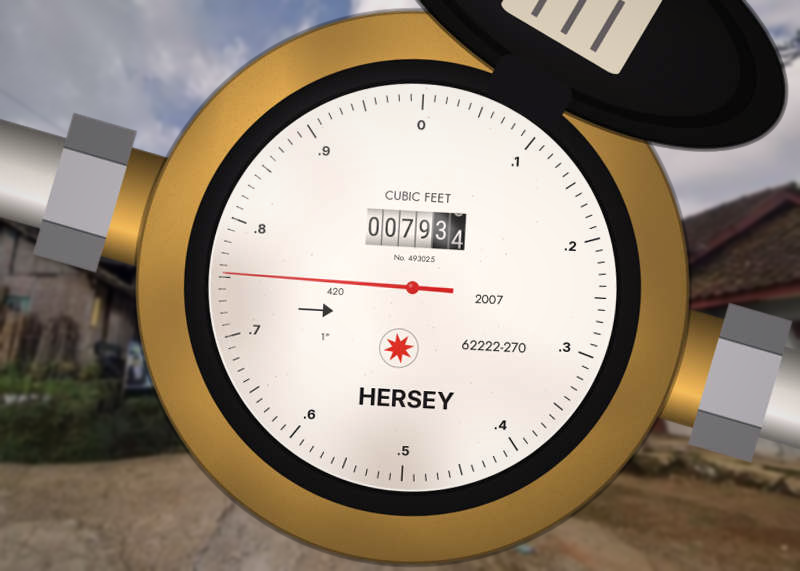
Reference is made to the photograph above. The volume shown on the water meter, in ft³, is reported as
7933.75 ft³
